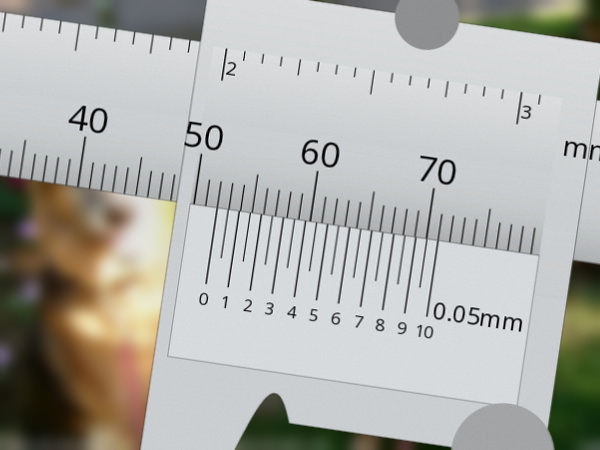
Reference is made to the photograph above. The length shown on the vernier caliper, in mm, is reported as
52.0 mm
